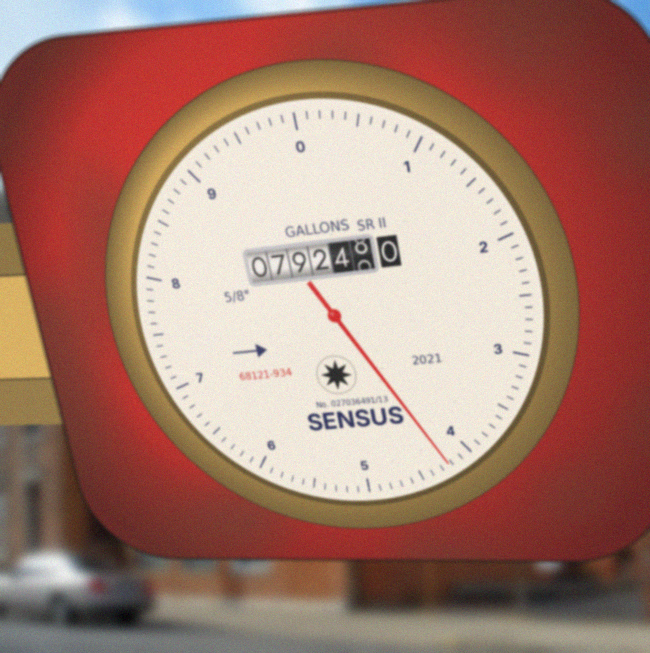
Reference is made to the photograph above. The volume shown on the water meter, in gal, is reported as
792484.2 gal
